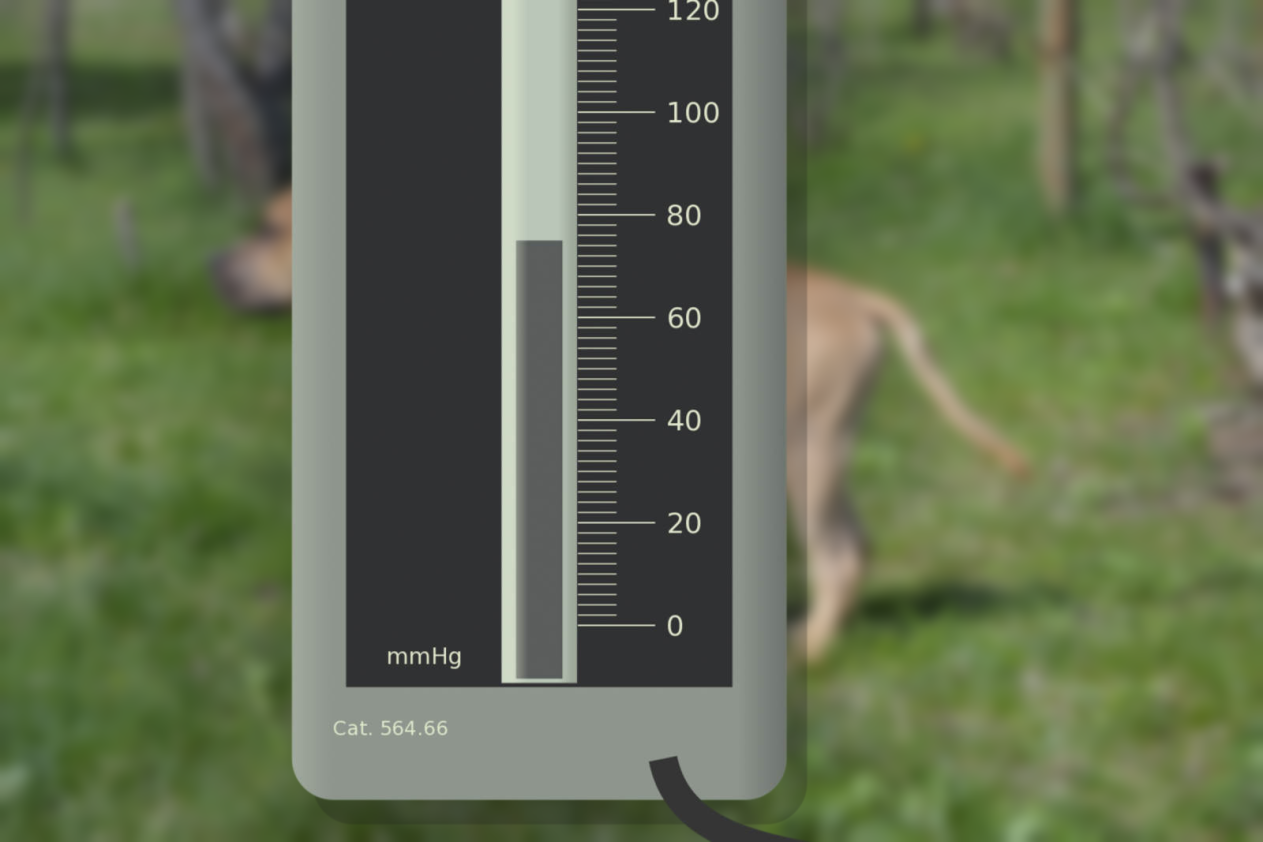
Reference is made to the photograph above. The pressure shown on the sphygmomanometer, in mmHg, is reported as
75 mmHg
